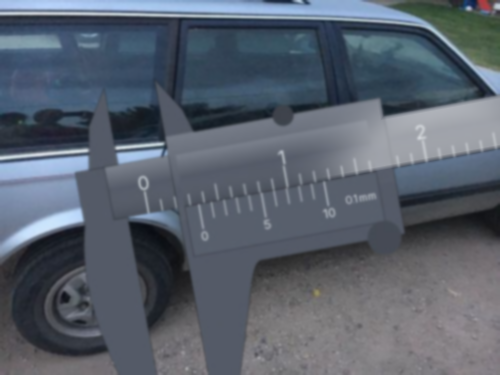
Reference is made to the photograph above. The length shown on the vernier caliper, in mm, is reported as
3.6 mm
